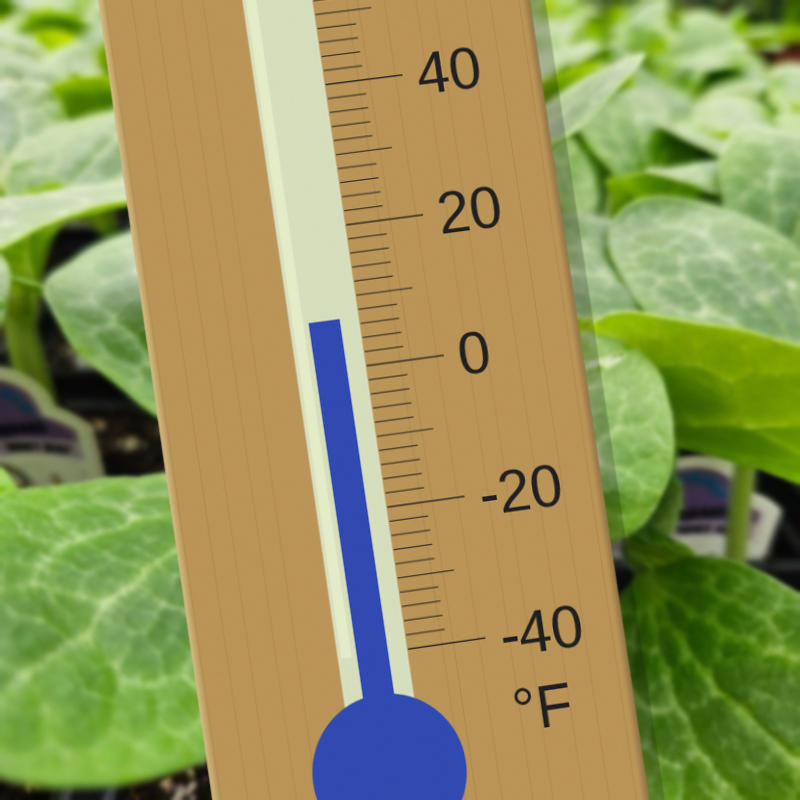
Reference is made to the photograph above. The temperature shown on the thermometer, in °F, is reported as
7 °F
